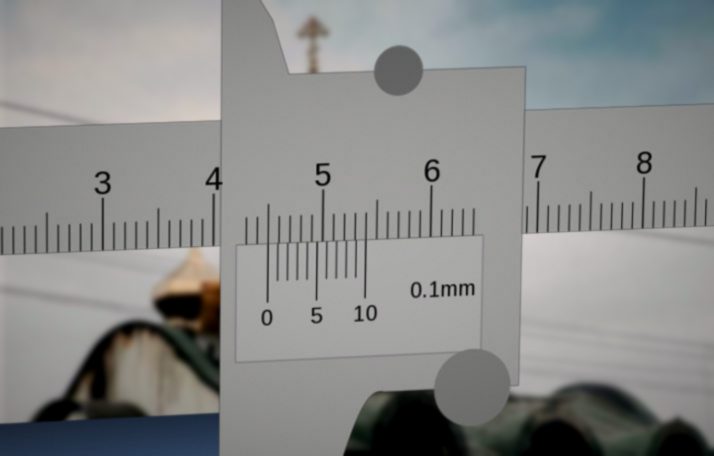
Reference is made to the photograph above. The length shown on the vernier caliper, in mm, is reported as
45.0 mm
